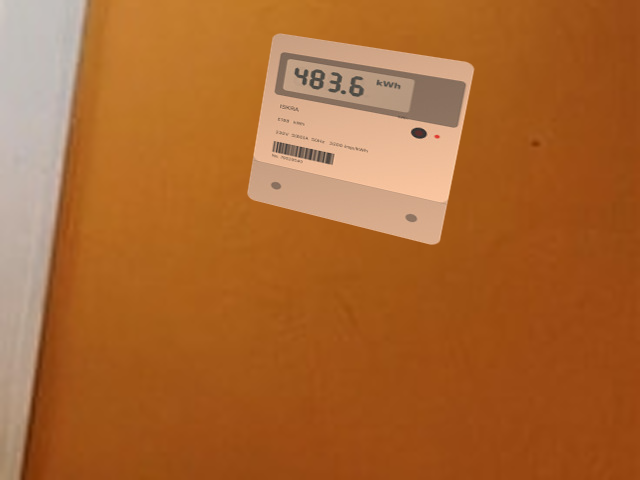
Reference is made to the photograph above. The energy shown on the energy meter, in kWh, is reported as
483.6 kWh
